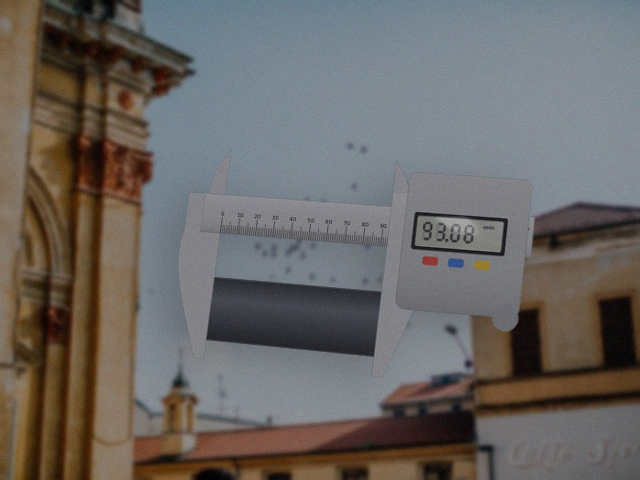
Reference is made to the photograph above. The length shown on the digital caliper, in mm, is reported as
93.08 mm
